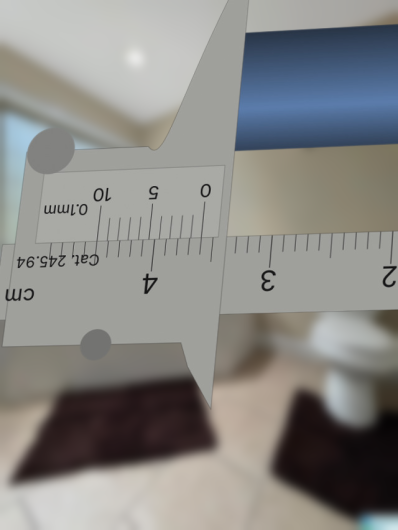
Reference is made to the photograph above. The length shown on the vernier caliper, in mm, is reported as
36.0 mm
